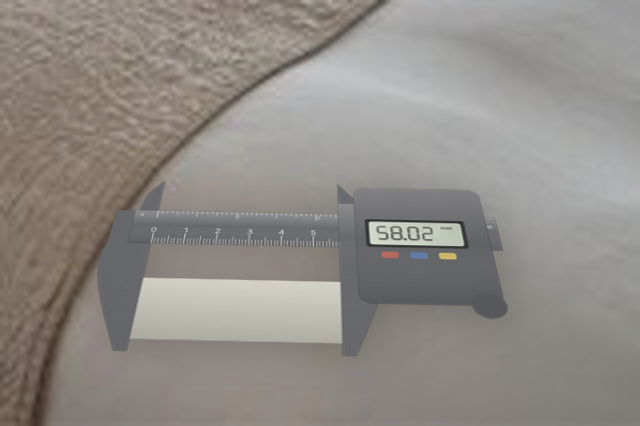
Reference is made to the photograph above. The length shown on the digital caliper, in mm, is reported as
58.02 mm
